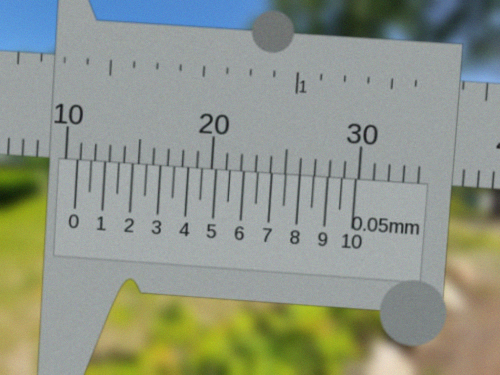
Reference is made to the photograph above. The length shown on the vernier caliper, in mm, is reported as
10.8 mm
